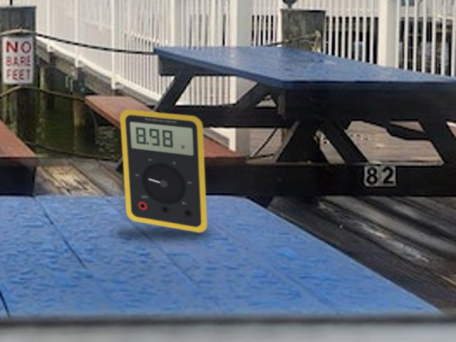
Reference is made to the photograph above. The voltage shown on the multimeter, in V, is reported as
8.98 V
